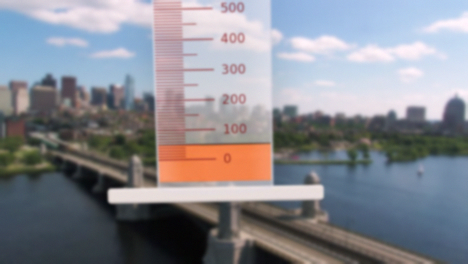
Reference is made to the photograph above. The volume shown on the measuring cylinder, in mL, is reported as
50 mL
